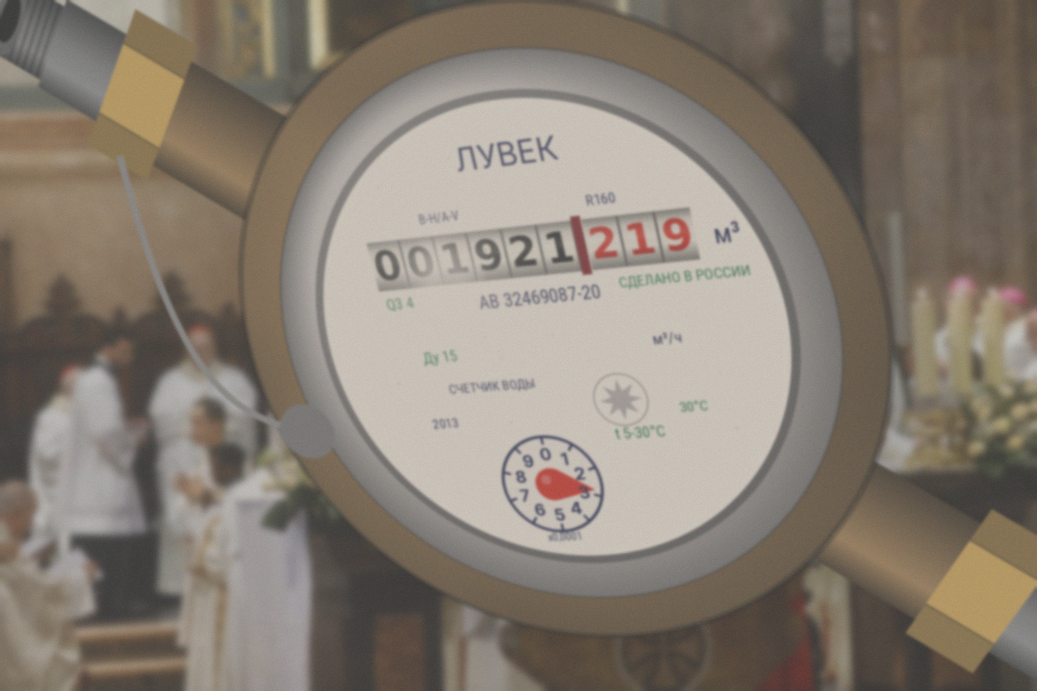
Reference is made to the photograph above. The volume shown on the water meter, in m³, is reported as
1921.2192 m³
